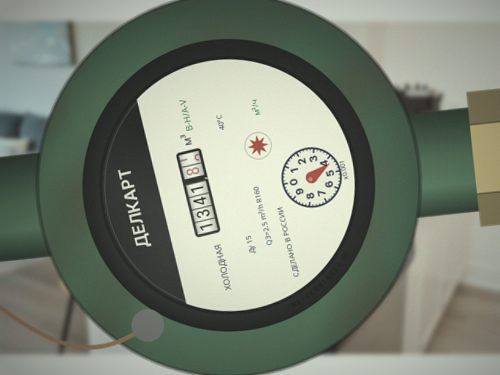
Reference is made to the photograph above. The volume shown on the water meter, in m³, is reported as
1341.814 m³
